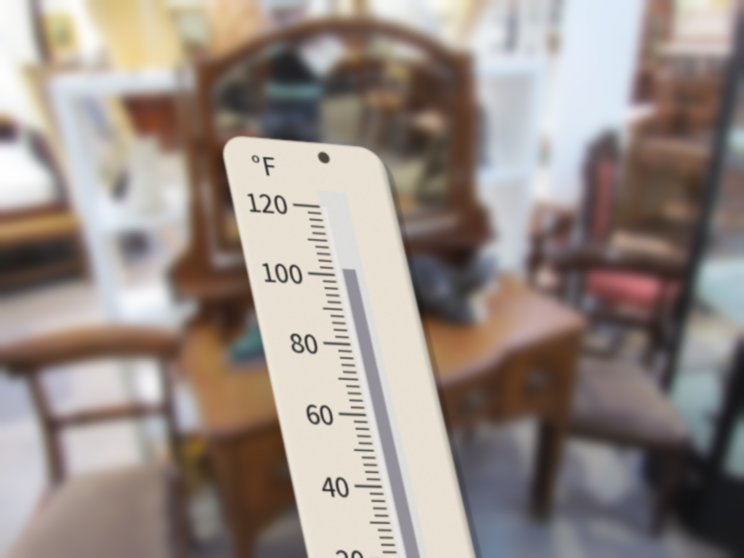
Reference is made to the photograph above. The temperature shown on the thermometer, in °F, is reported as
102 °F
